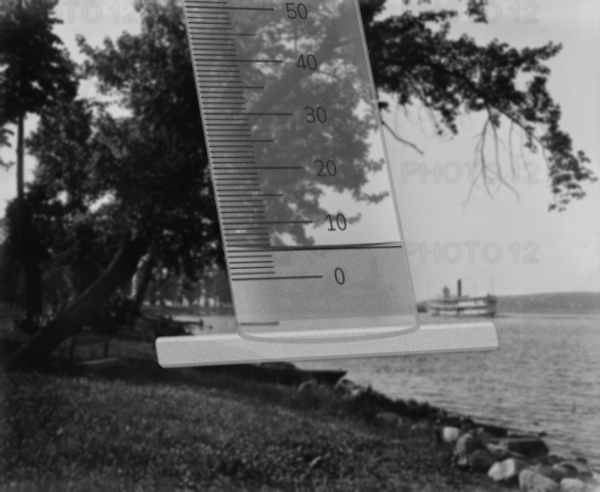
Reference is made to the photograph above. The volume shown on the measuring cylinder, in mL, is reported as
5 mL
